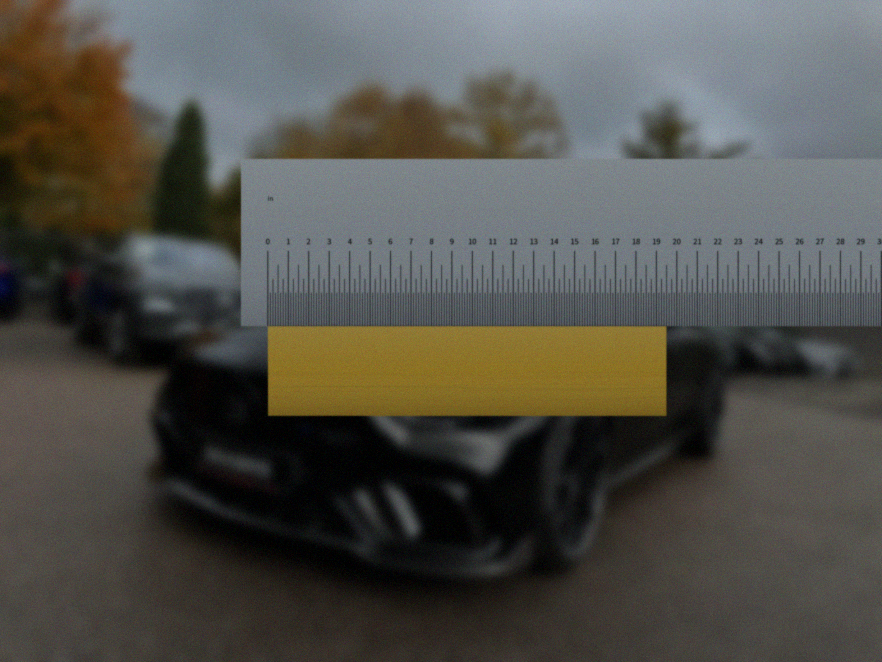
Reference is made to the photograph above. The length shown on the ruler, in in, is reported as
19.5 in
